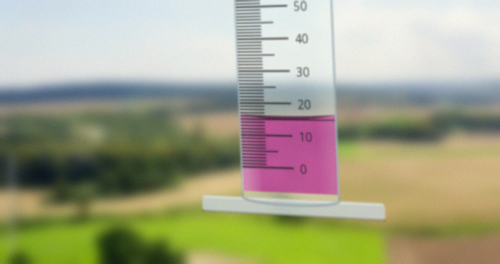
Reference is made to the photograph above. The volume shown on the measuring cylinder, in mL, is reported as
15 mL
